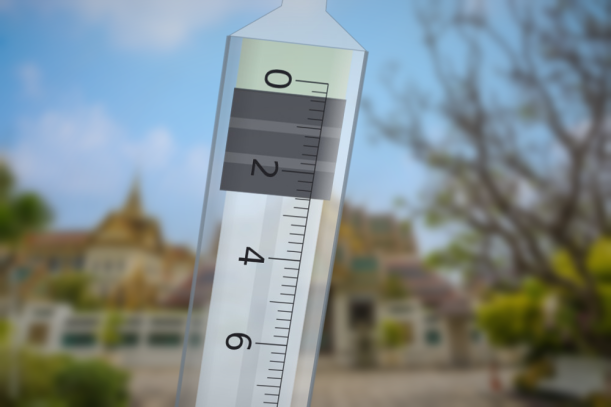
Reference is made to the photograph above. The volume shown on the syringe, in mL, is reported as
0.3 mL
